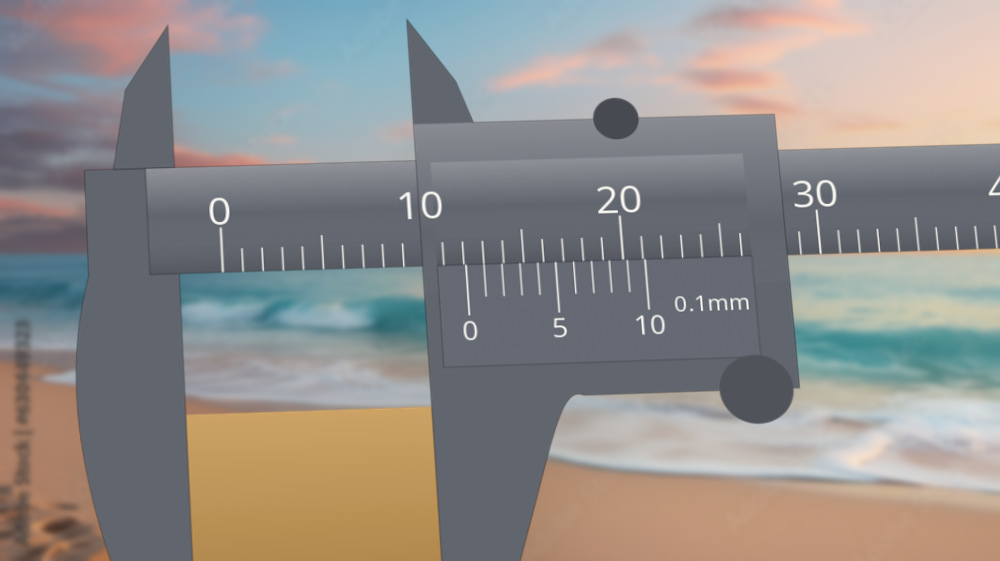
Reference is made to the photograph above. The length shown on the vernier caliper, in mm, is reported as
12.1 mm
